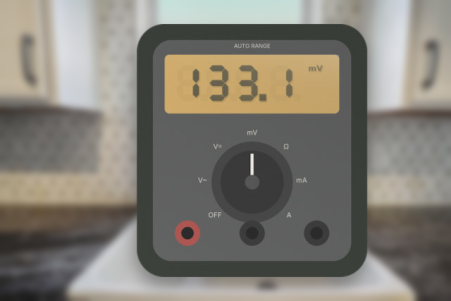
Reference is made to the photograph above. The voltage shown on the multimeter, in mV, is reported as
133.1 mV
